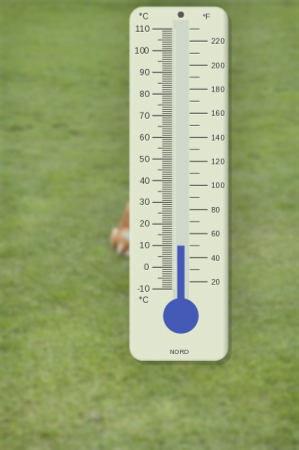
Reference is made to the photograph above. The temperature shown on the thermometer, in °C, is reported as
10 °C
